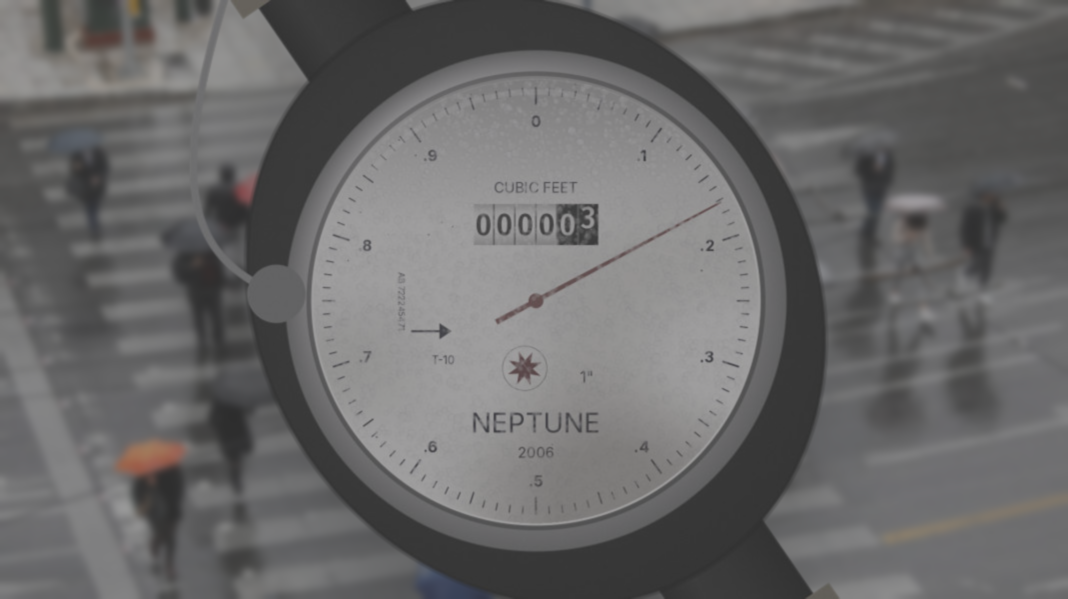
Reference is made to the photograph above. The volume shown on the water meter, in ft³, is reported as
3.17 ft³
